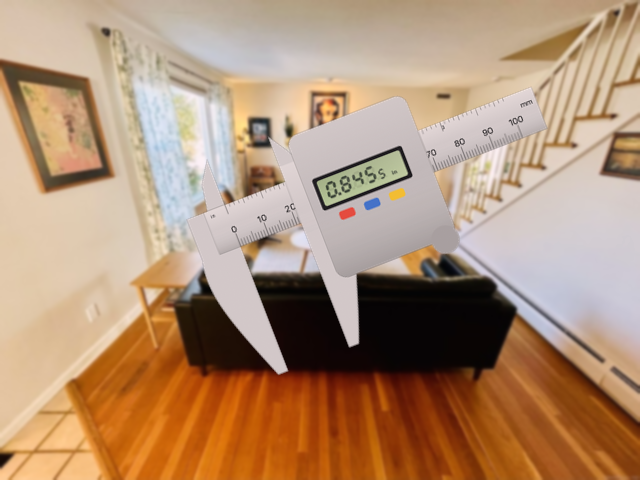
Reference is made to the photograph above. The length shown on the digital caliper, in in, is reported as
0.8455 in
